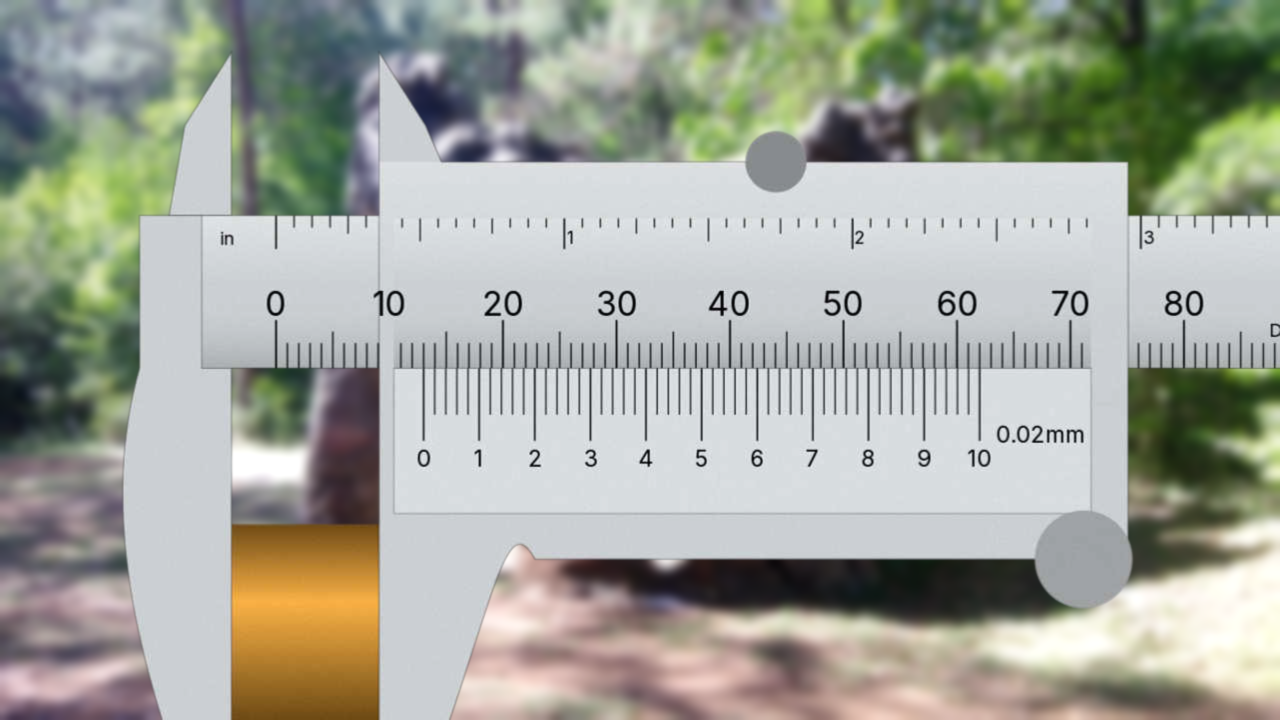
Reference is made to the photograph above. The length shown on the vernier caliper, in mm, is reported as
13.0 mm
